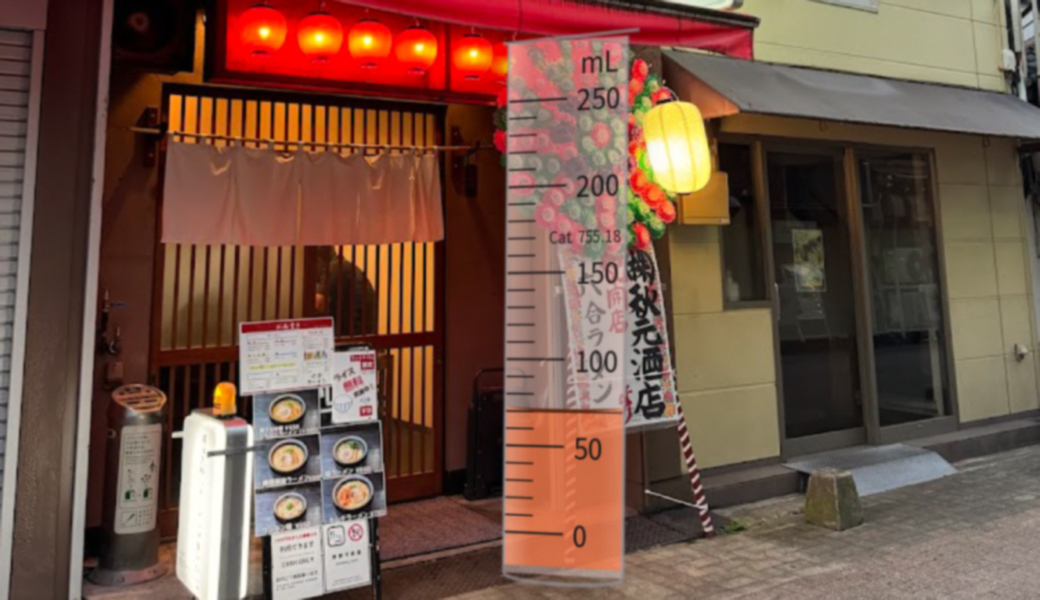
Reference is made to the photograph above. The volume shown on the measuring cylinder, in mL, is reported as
70 mL
